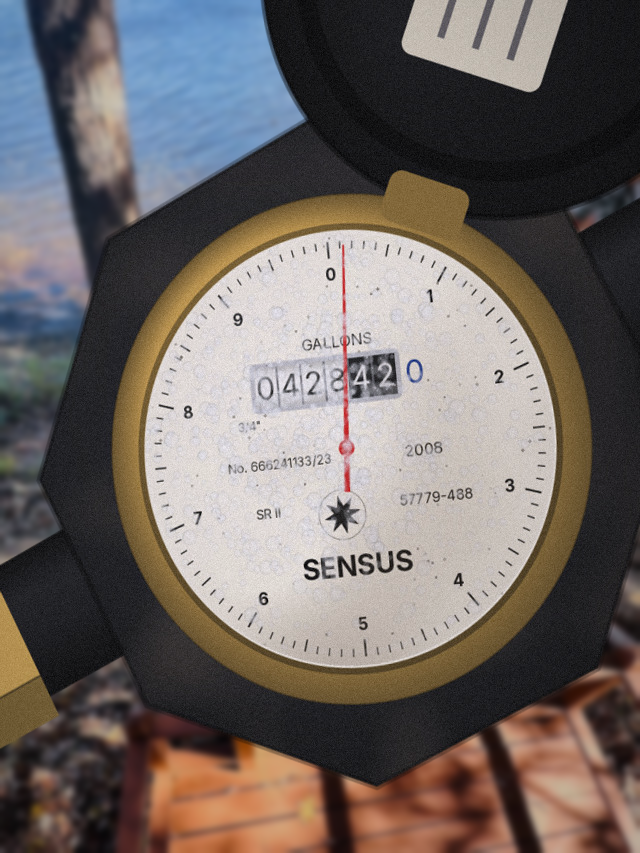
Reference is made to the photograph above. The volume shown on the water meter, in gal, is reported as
428420.1 gal
